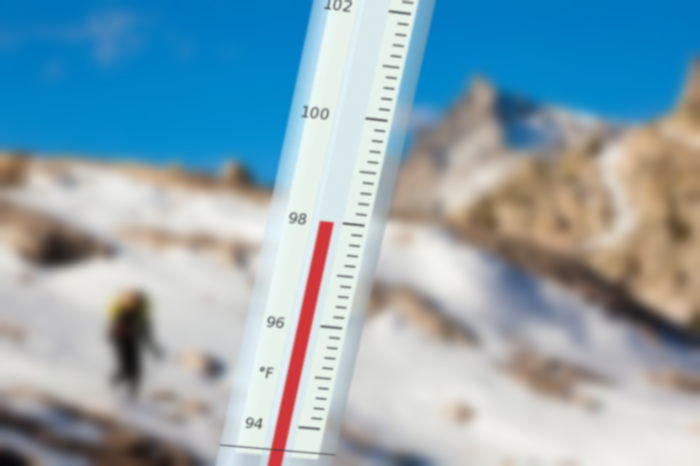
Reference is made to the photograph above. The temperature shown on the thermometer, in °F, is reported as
98 °F
